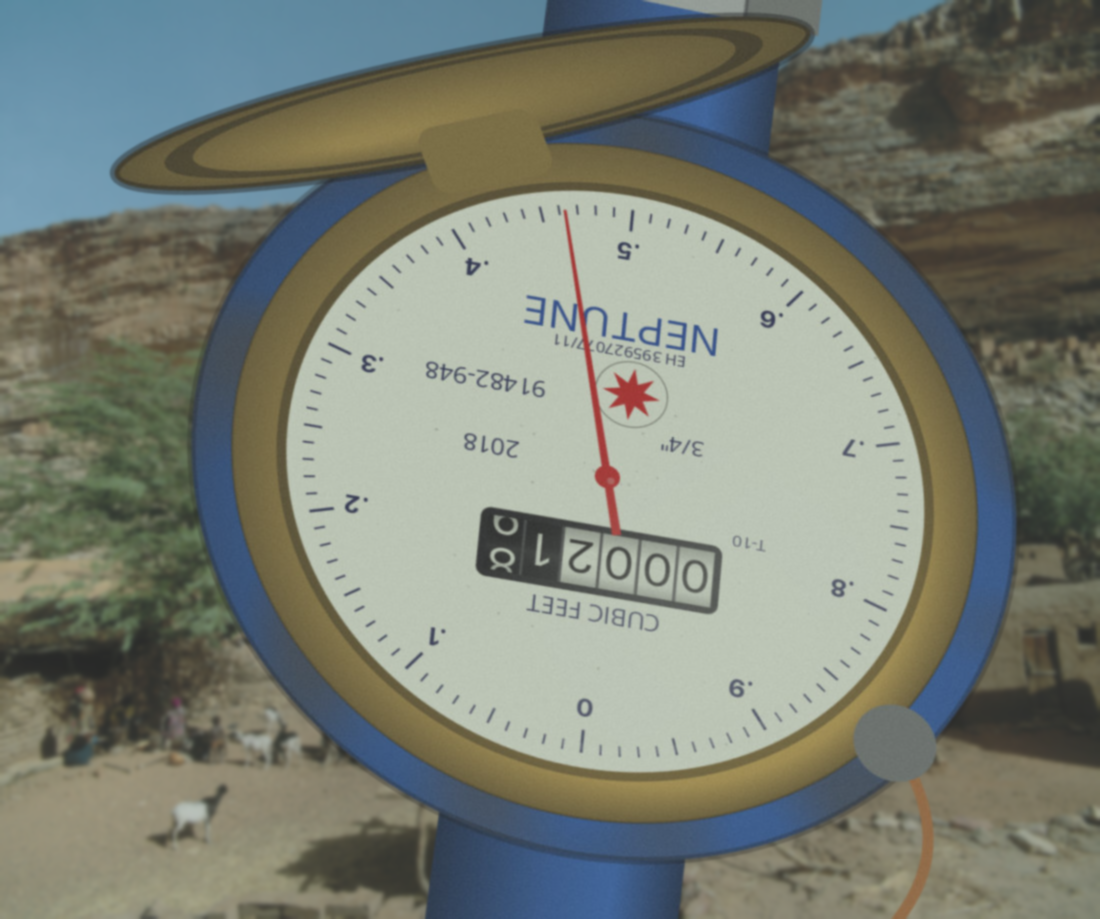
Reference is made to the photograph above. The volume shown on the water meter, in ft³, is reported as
218.46 ft³
